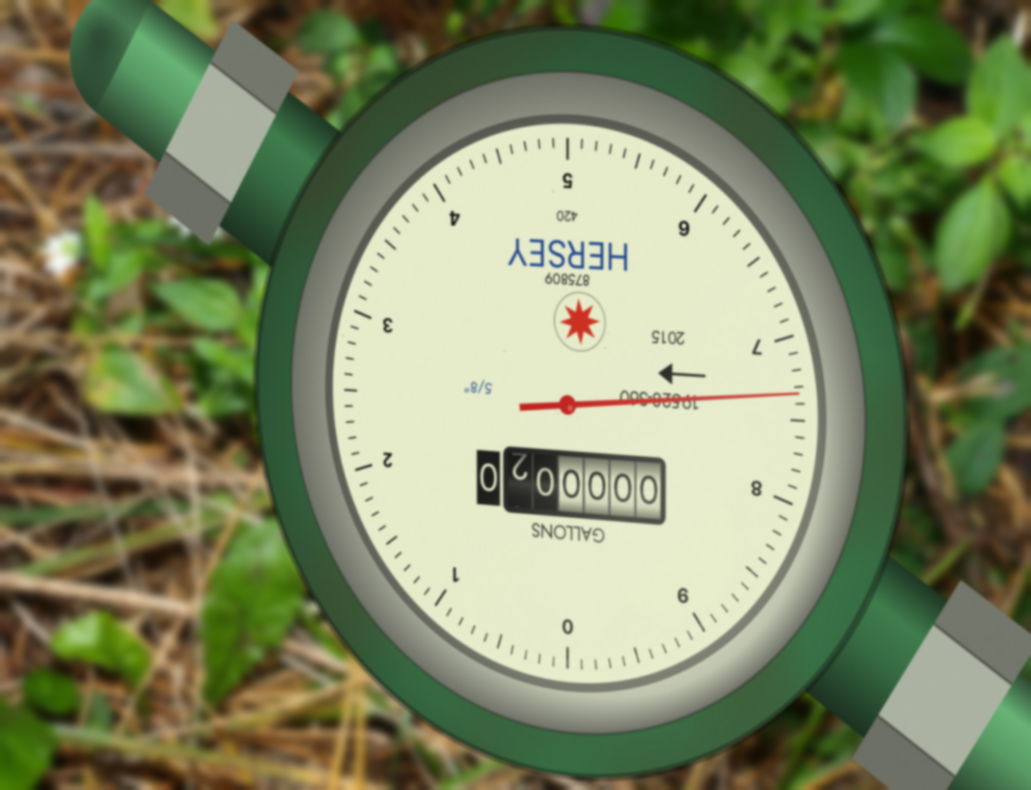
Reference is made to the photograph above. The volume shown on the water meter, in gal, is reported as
17.3 gal
